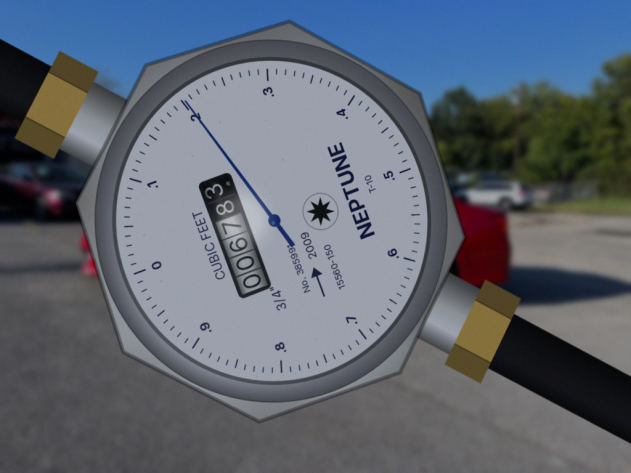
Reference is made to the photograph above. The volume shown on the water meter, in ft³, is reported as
6783.20 ft³
